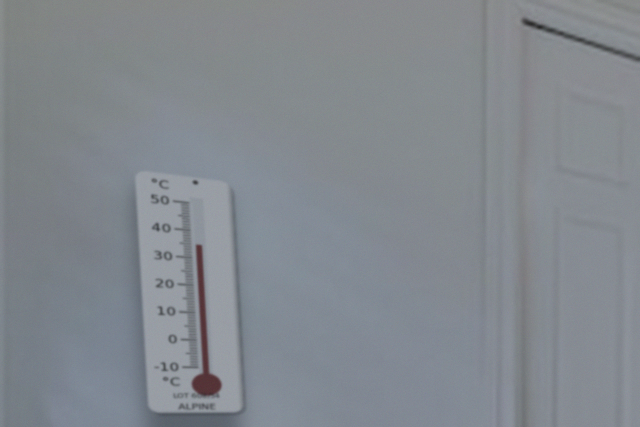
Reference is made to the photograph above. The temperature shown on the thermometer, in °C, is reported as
35 °C
